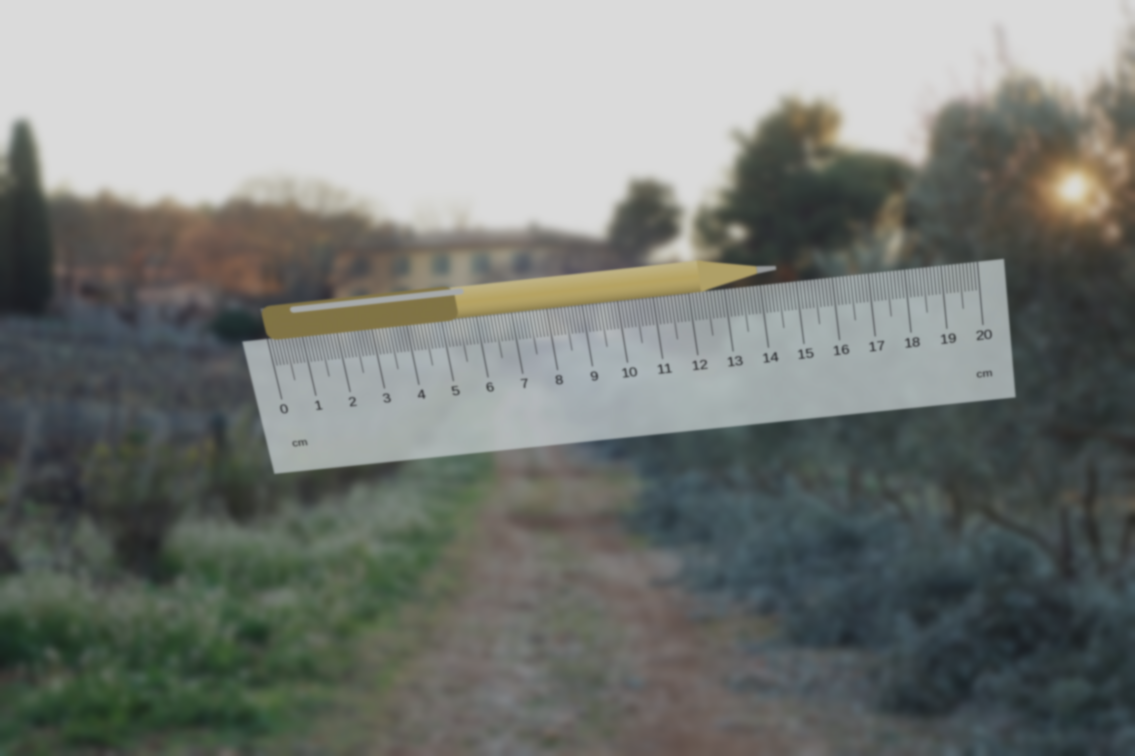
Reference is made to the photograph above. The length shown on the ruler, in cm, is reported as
14.5 cm
